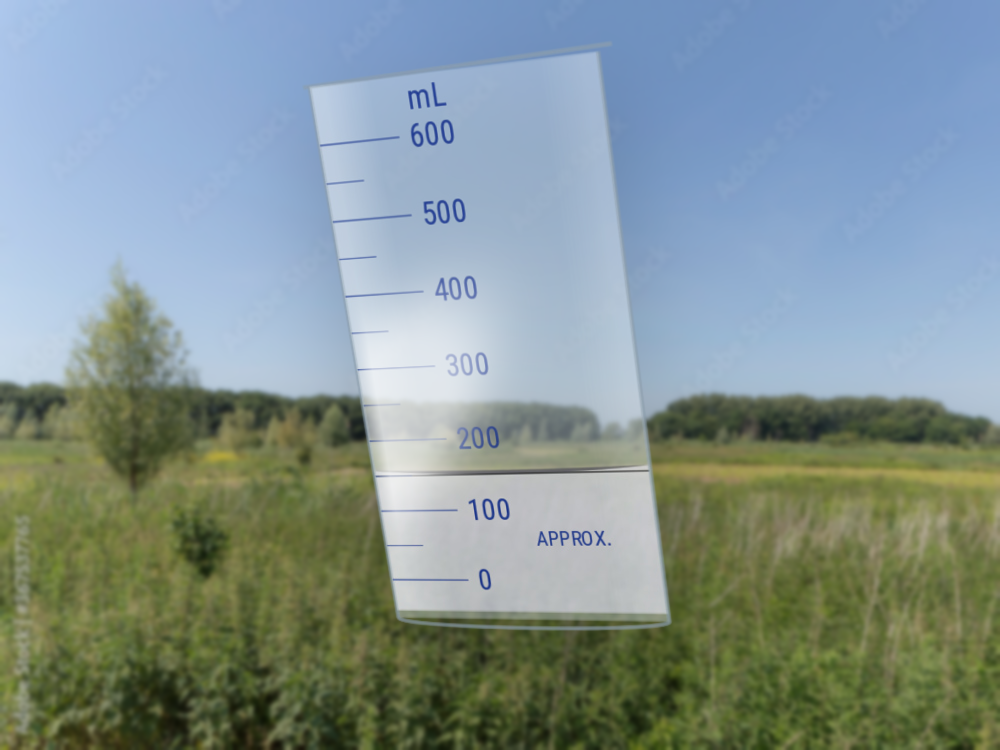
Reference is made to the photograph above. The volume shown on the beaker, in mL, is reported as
150 mL
